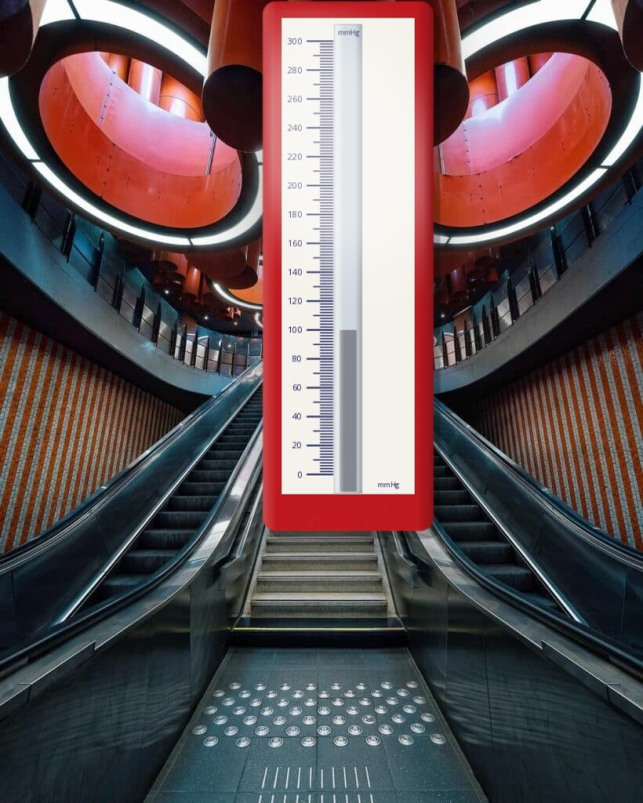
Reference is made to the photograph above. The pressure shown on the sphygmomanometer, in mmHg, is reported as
100 mmHg
